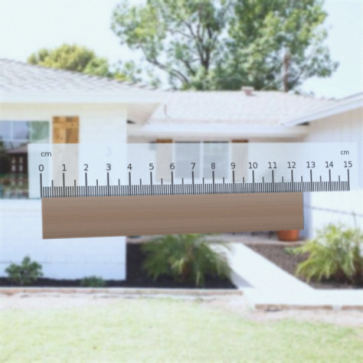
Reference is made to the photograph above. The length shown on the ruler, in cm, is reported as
12.5 cm
